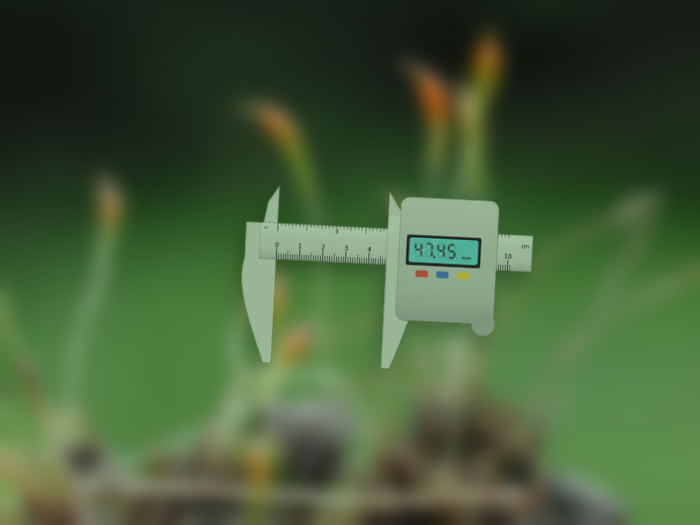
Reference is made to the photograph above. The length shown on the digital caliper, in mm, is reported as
47.45 mm
